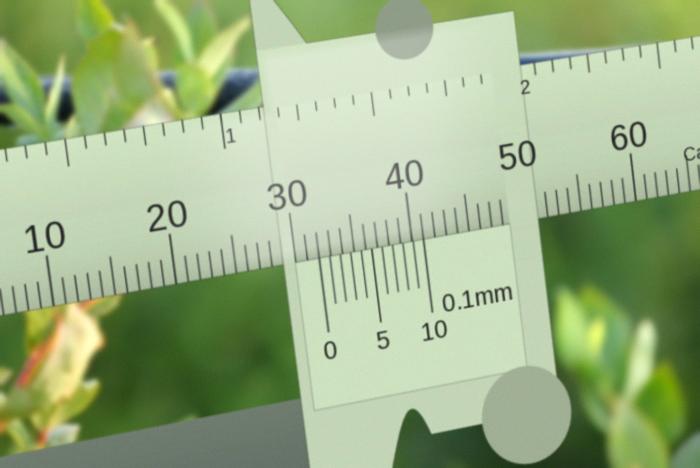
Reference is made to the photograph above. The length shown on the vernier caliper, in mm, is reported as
32.0 mm
